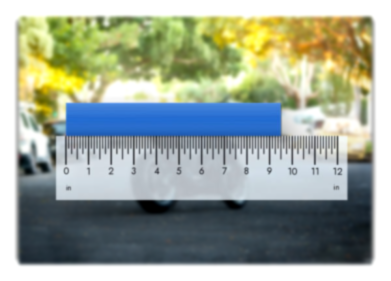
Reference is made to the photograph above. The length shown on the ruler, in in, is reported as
9.5 in
